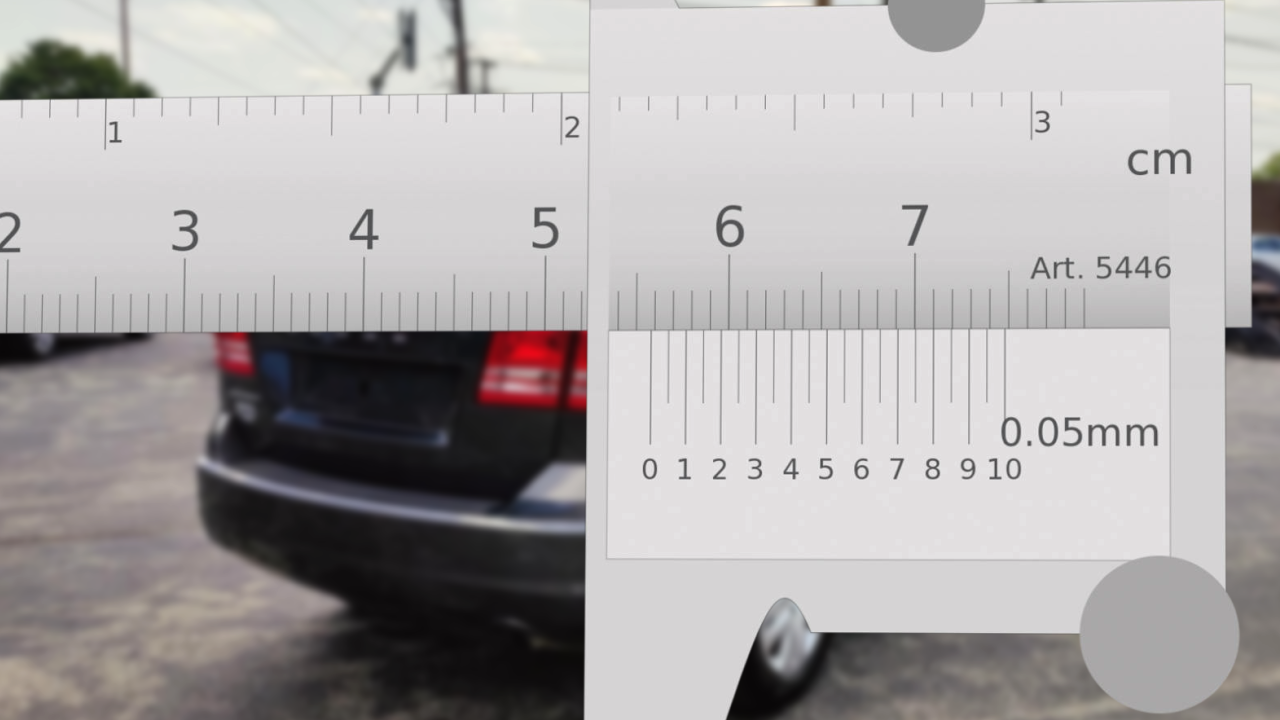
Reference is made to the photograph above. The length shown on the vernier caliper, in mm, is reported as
55.8 mm
